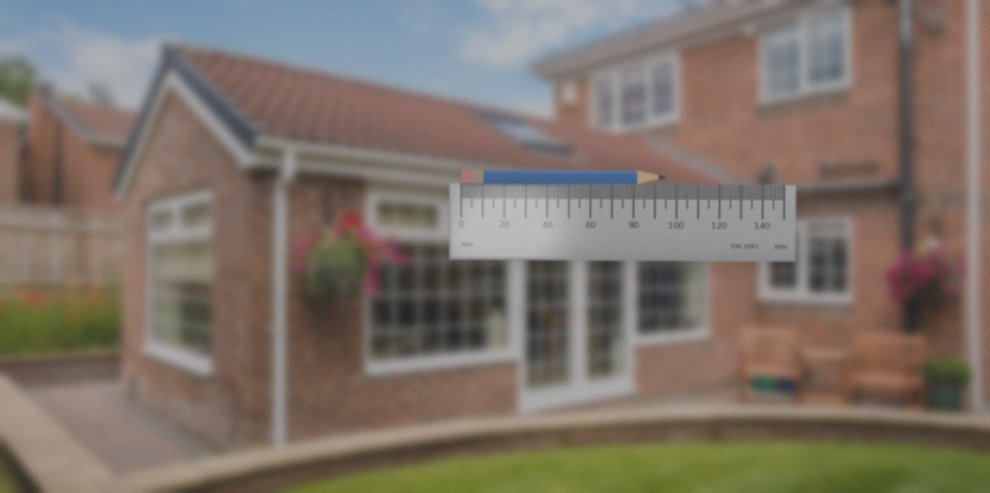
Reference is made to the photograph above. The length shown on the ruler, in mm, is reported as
95 mm
